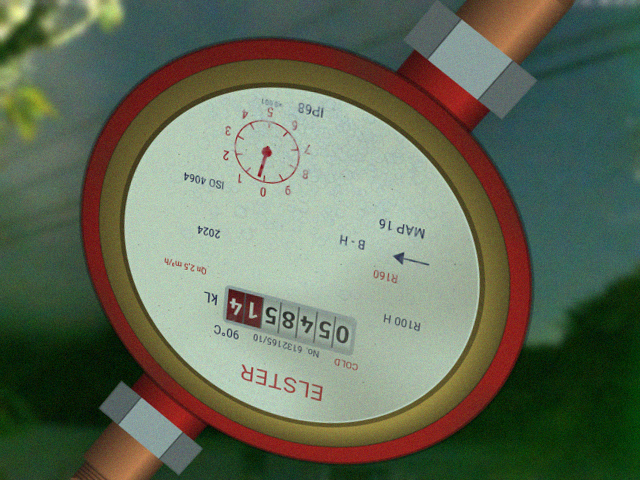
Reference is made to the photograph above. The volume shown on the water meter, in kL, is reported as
5485.140 kL
